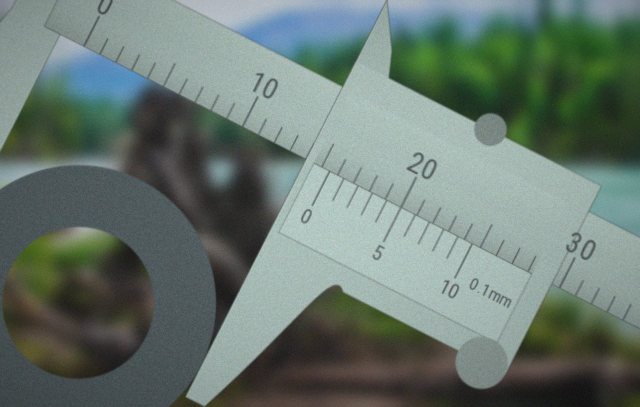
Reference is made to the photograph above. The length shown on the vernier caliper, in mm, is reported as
15.5 mm
